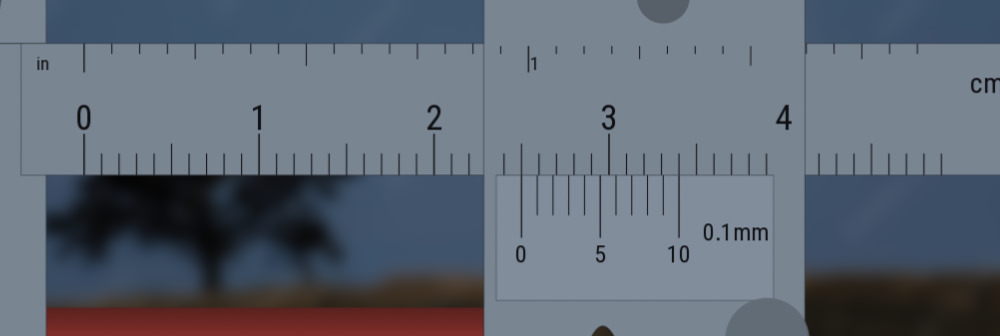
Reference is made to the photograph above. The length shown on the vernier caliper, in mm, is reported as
25.0 mm
